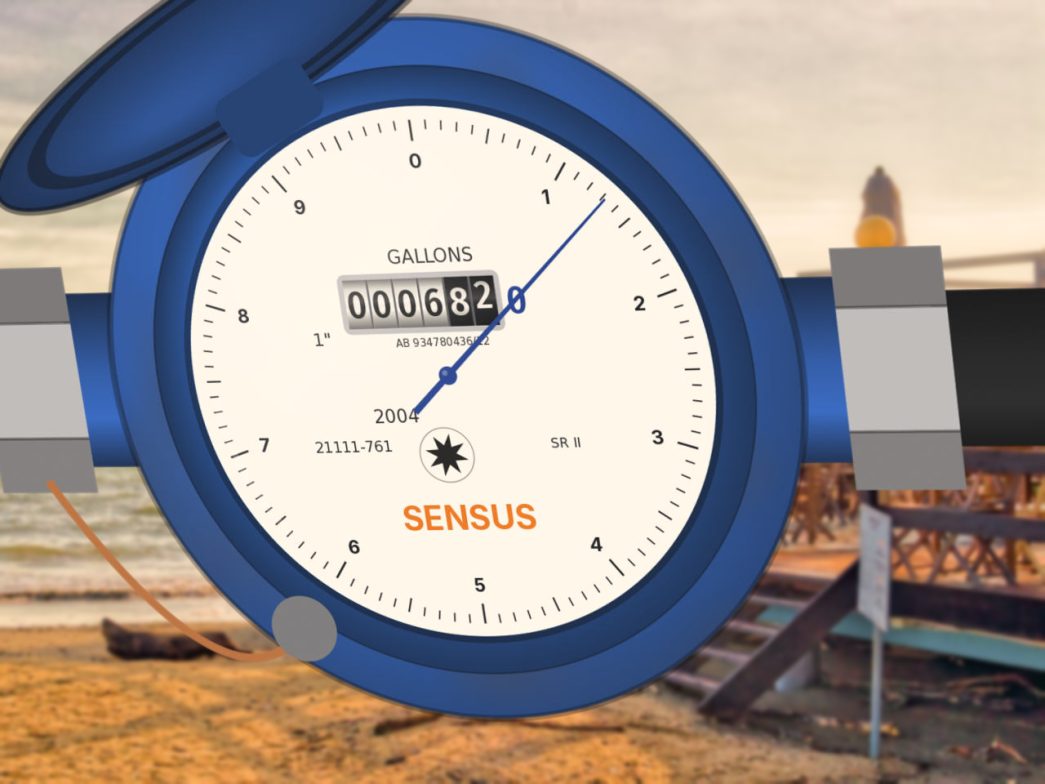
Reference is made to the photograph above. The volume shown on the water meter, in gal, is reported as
6821.3 gal
